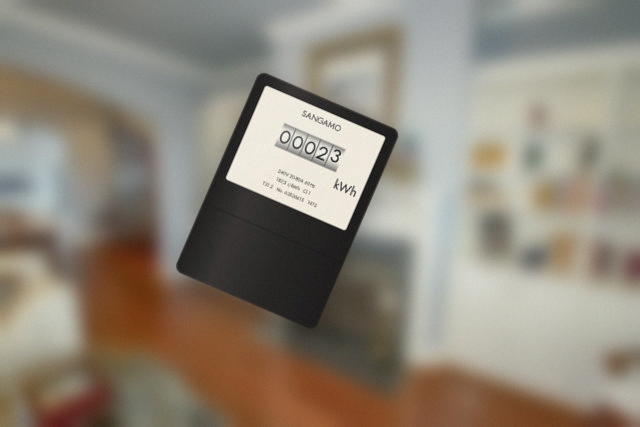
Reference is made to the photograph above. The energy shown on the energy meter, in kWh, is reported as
23 kWh
